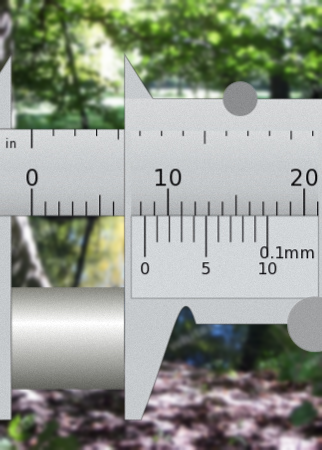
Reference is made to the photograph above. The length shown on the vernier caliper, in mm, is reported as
8.3 mm
